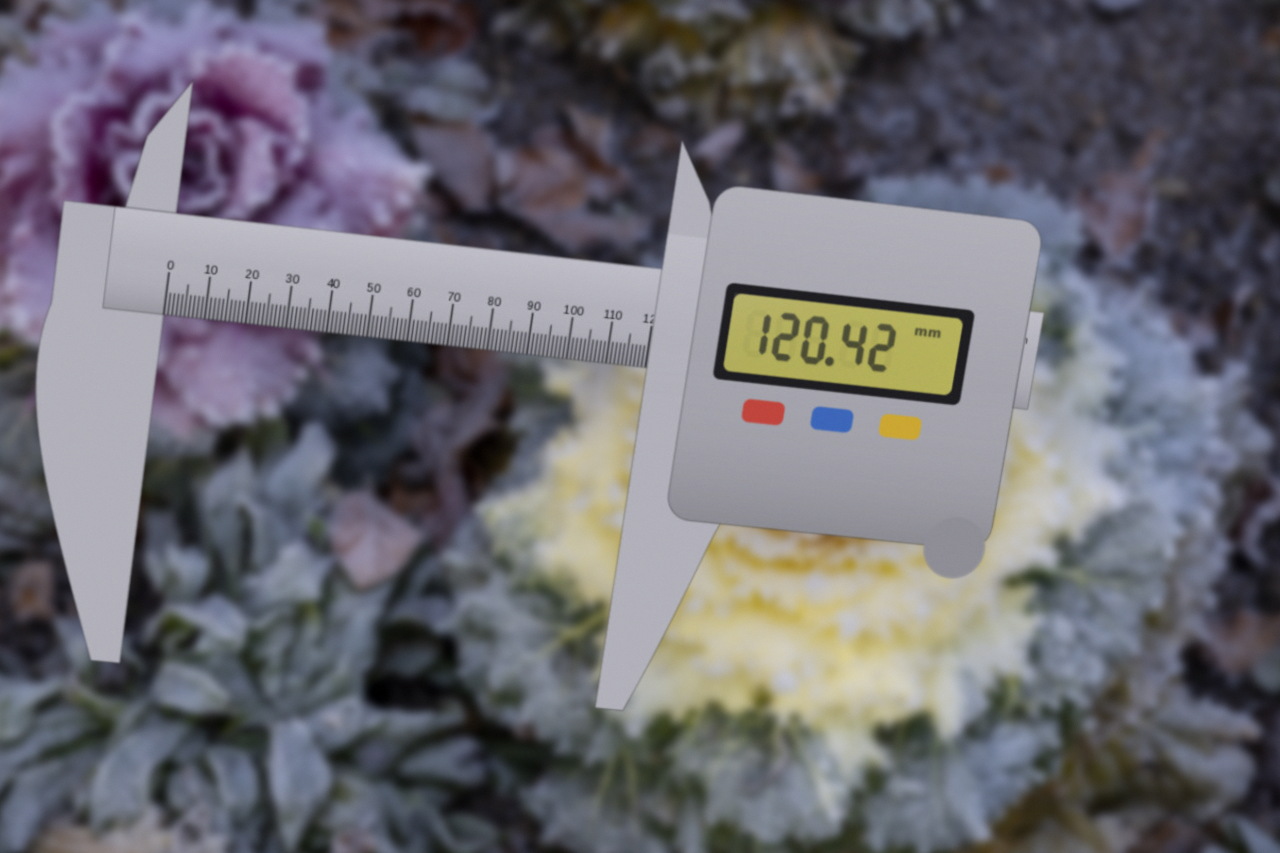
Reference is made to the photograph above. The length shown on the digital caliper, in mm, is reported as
120.42 mm
